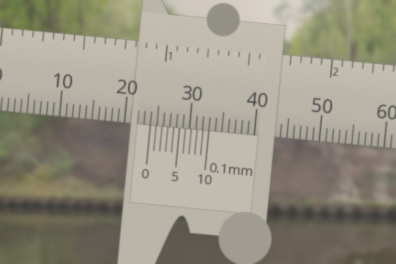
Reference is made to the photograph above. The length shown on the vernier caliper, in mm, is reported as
24.0 mm
